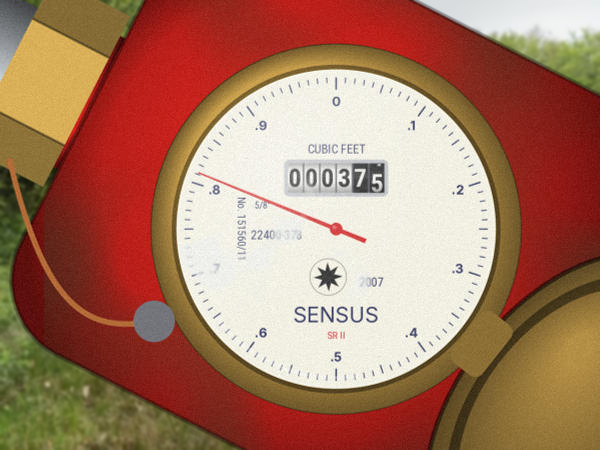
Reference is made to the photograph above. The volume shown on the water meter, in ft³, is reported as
374.81 ft³
